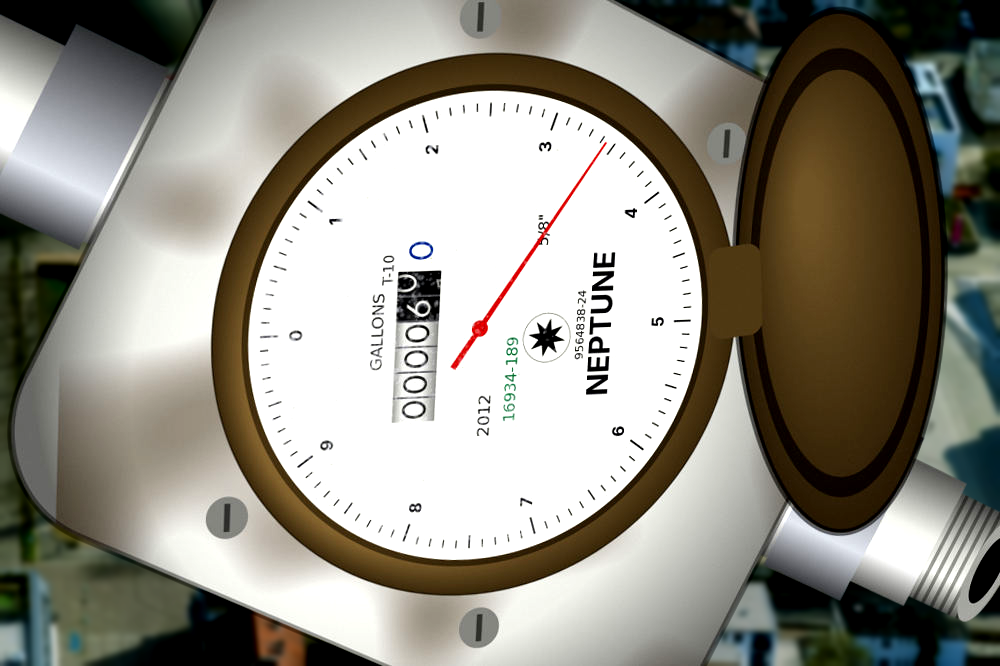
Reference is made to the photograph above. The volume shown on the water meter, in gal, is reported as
603.4 gal
